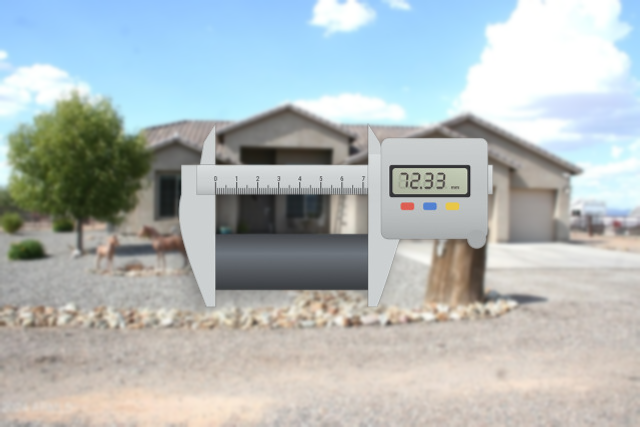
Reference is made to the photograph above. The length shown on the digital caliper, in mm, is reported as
72.33 mm
